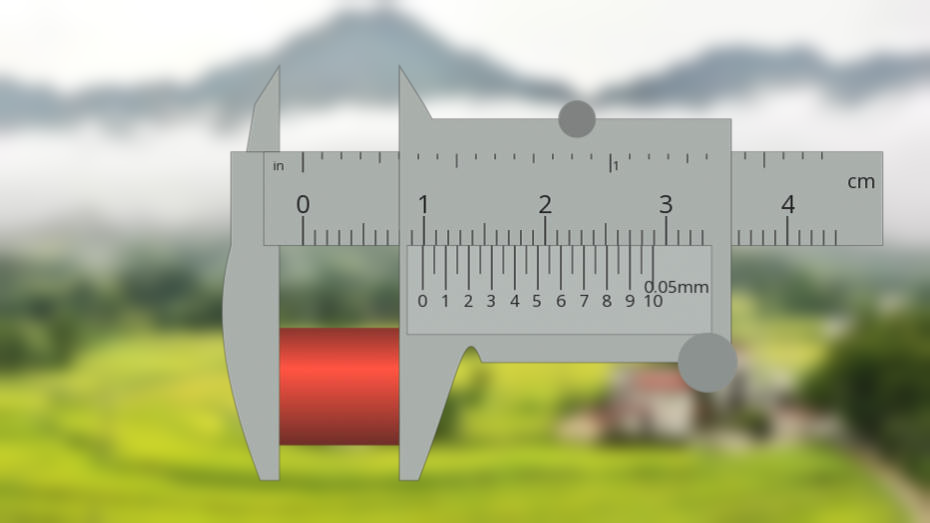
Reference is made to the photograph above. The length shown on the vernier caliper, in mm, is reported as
9.9 mm
